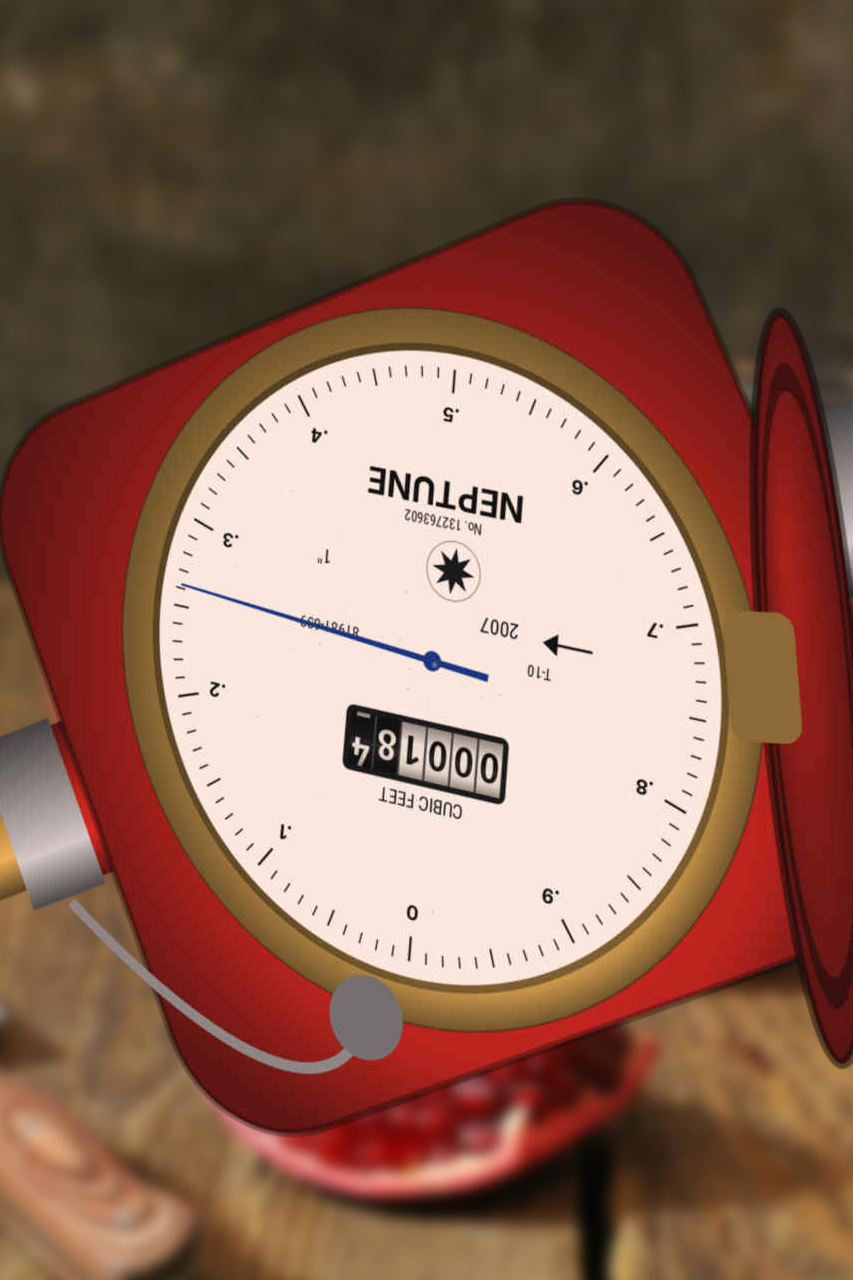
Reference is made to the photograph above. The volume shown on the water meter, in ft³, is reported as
184.26 ft³
